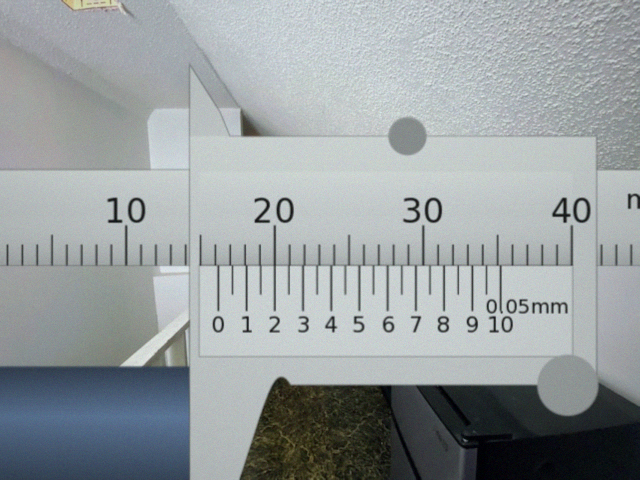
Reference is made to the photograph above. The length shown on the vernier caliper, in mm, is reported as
16.2 mm
